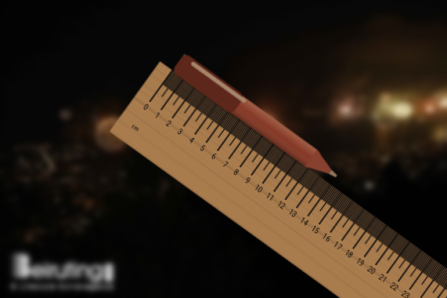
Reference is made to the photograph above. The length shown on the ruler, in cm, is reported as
14 cm
